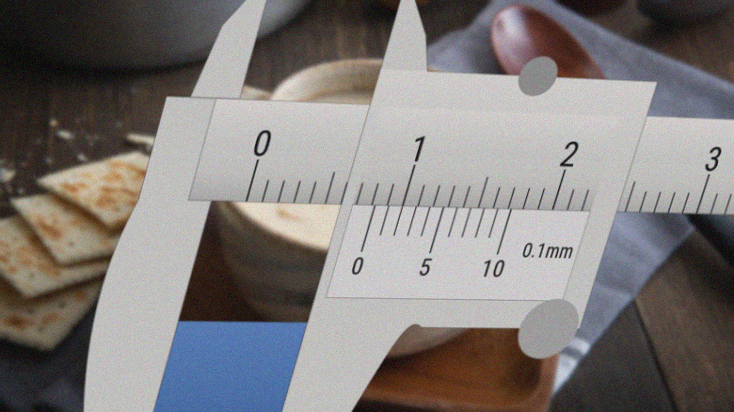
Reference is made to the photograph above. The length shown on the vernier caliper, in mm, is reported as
8.2 mm
